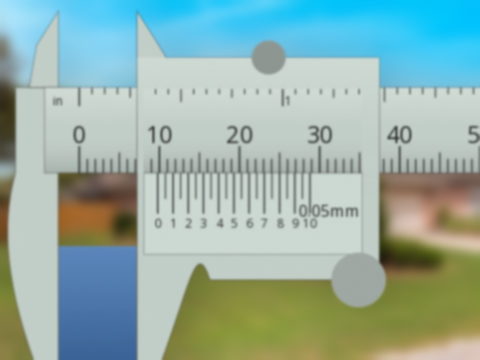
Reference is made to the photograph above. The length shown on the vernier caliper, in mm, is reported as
9.8 mm
